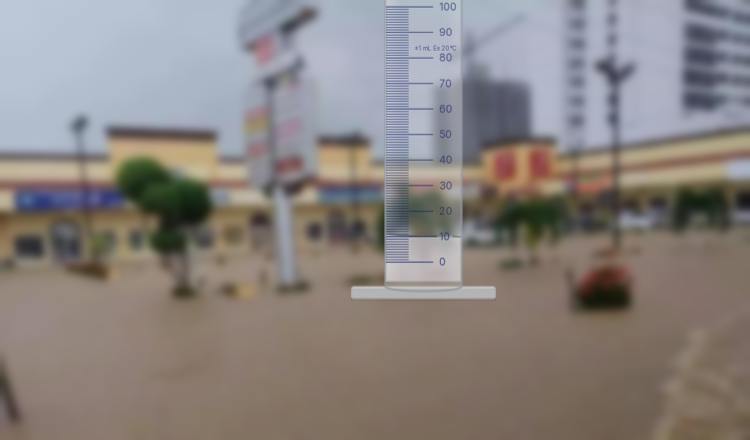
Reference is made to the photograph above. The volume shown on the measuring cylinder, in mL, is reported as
10 mL
